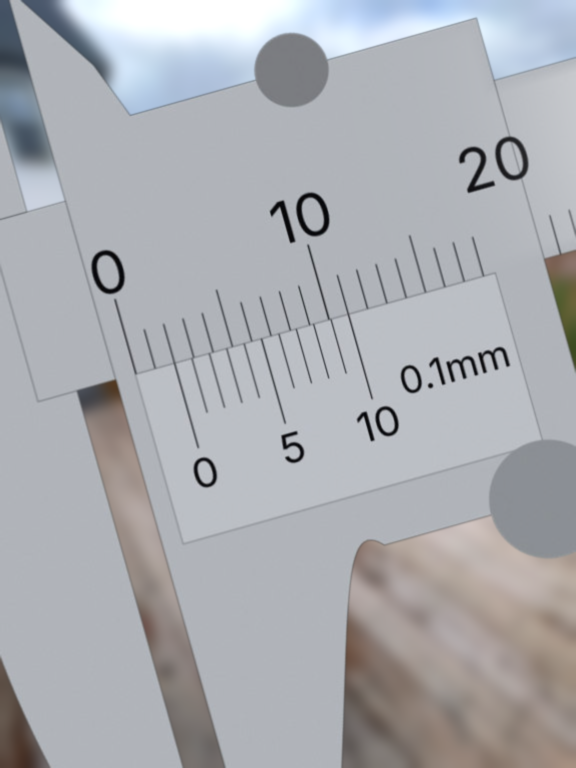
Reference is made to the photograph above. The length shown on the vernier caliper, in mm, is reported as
2.0 mm
